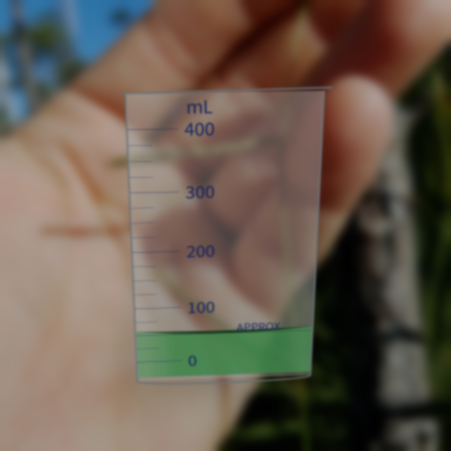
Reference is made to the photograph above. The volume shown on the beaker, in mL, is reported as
50 mL
